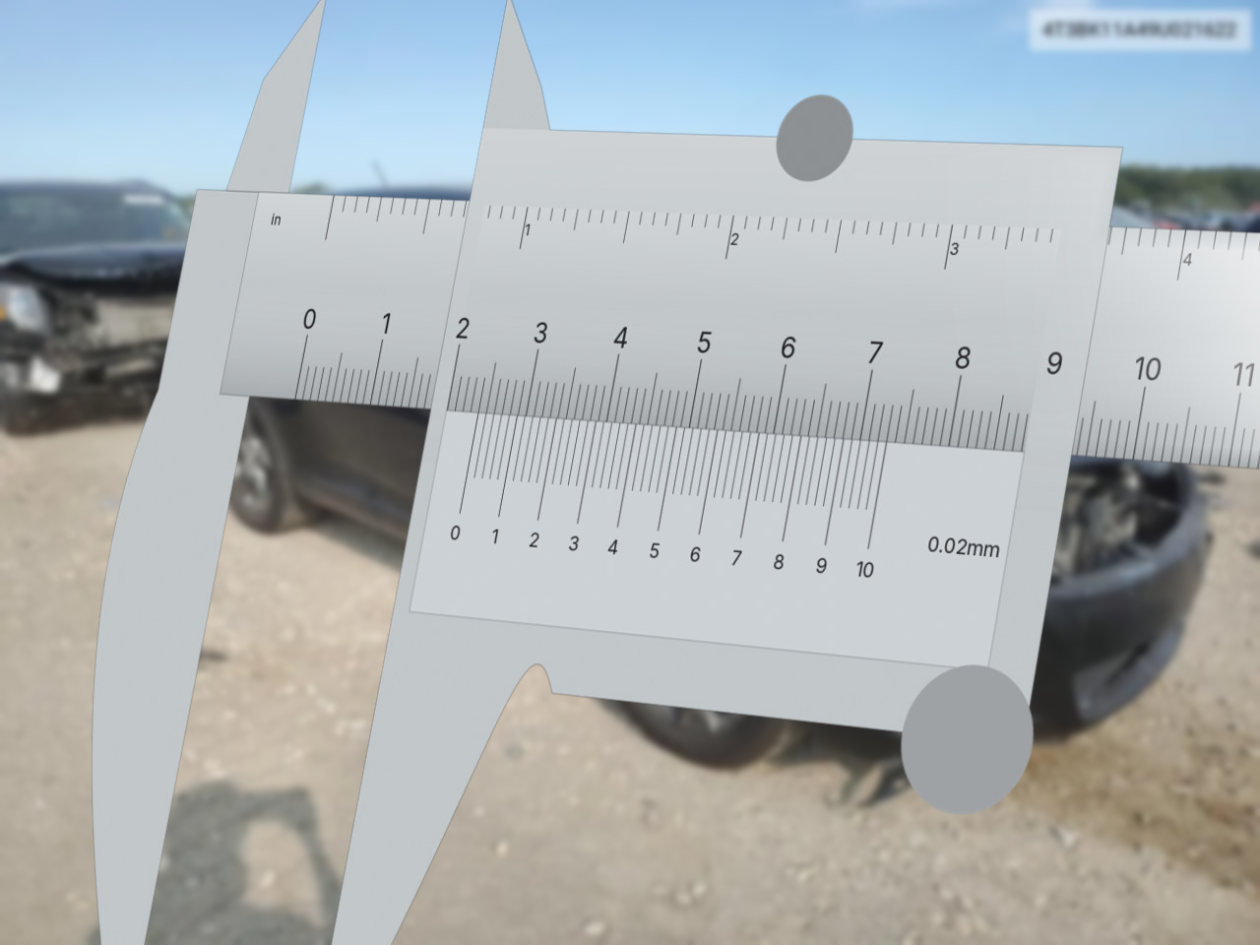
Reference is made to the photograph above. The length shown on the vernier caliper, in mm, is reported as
24.0 mm
